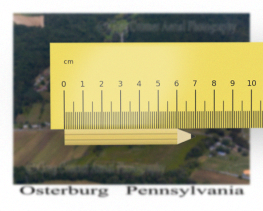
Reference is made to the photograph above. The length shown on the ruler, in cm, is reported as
7 cm
